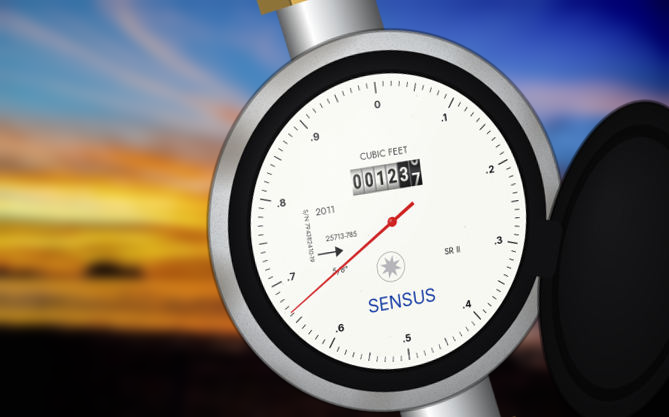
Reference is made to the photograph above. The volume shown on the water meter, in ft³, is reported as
1236.66 ft³
